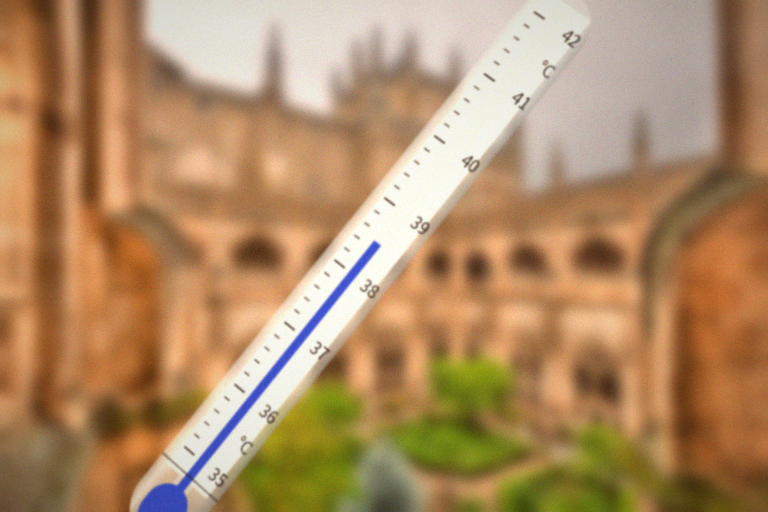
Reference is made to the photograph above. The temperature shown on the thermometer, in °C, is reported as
38.5 °C
